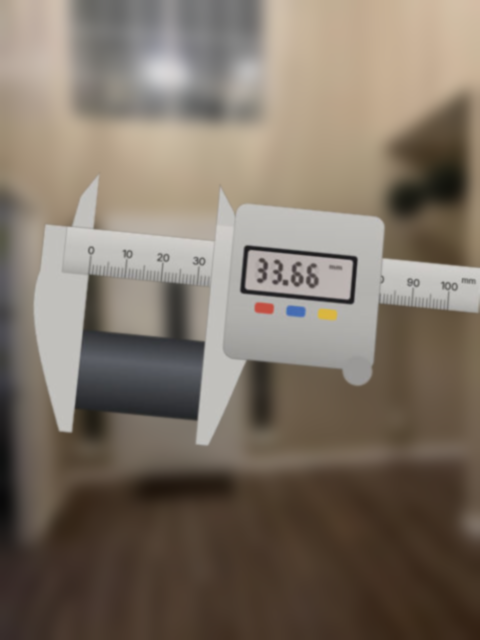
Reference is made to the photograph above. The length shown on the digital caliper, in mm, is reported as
33.66 mm
